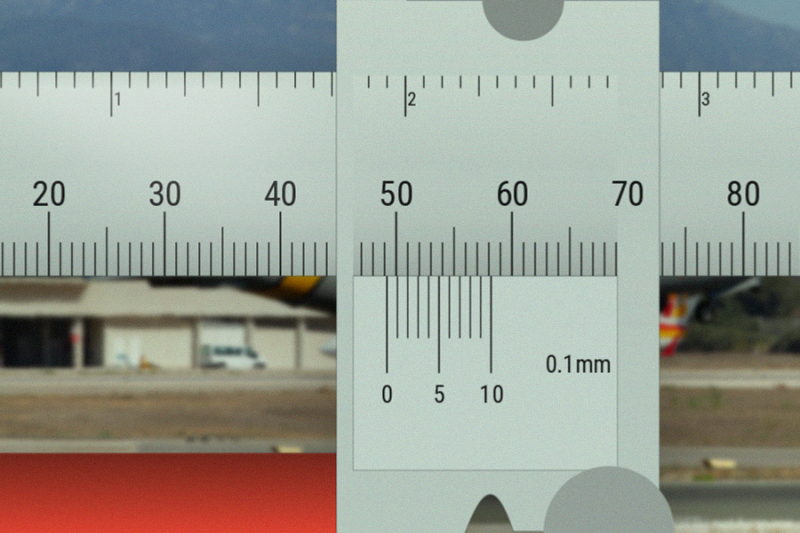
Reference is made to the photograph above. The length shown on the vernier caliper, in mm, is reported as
49.2 mm
